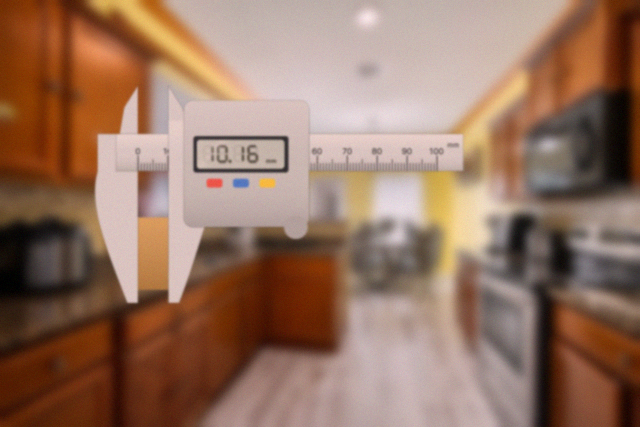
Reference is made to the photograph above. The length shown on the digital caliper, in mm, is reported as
10.16 mm
